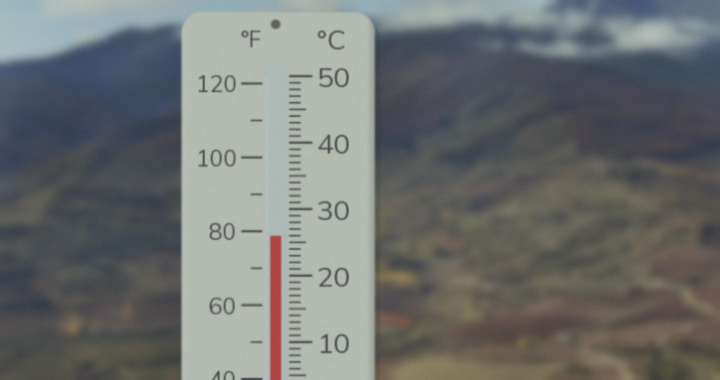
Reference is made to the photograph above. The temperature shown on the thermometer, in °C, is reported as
26 °C
